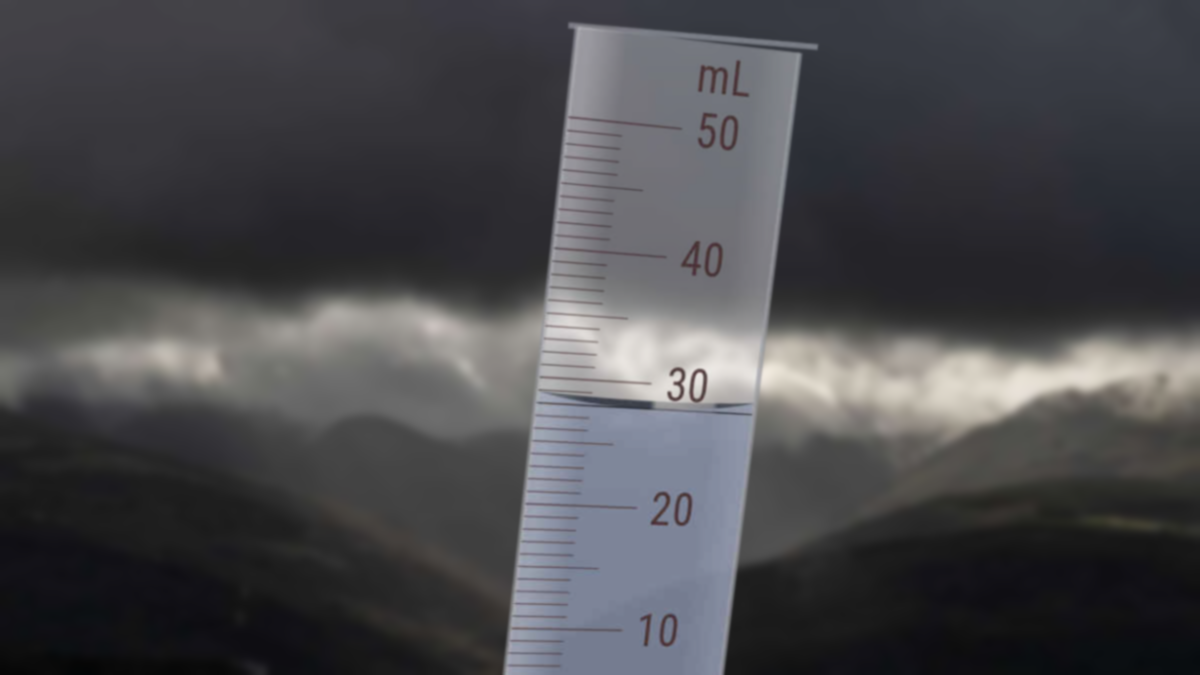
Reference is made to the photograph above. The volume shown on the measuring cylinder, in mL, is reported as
28 mL
